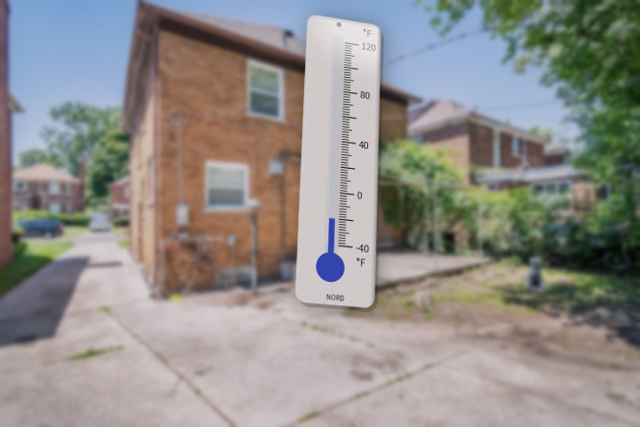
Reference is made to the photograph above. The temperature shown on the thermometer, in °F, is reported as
-20 °F
